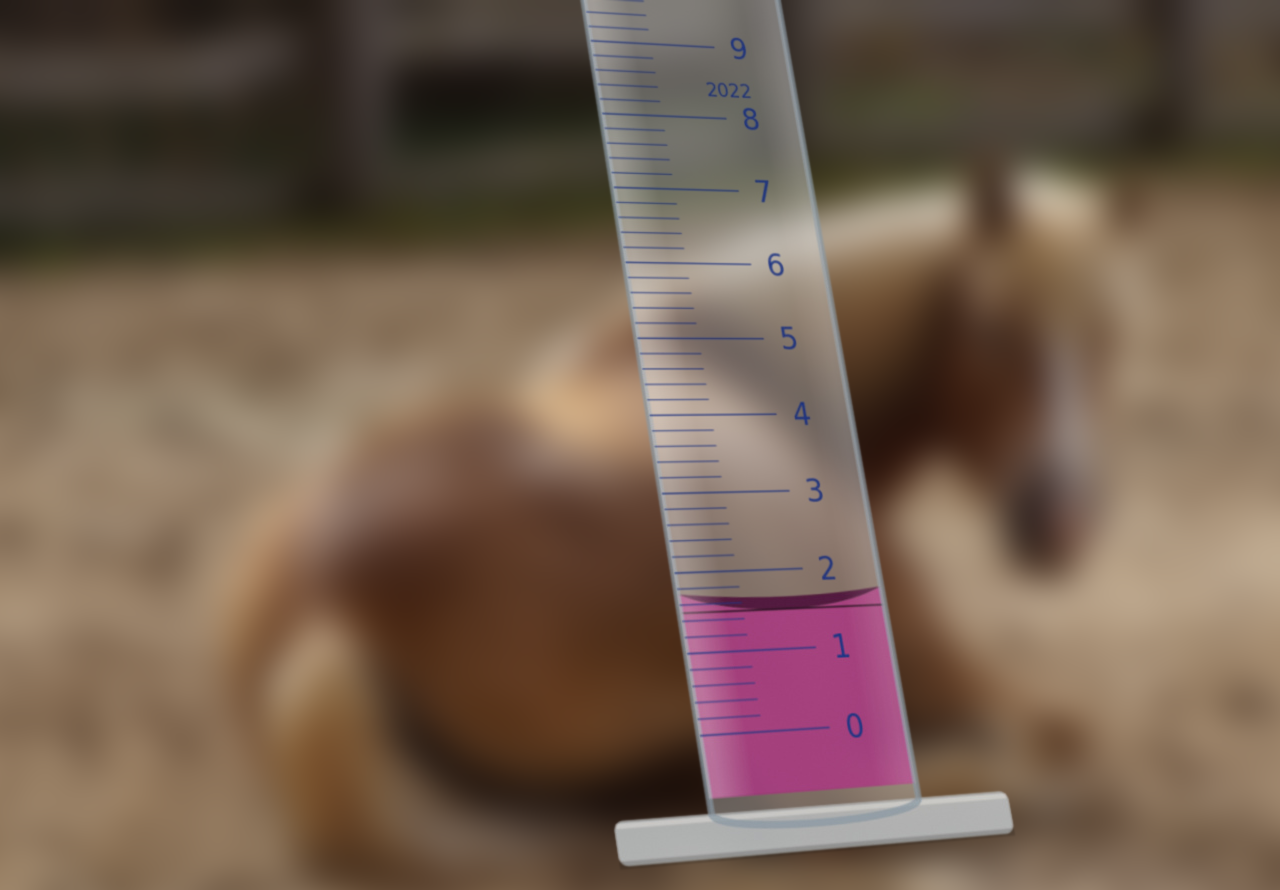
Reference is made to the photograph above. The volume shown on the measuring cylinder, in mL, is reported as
1.5 mL
